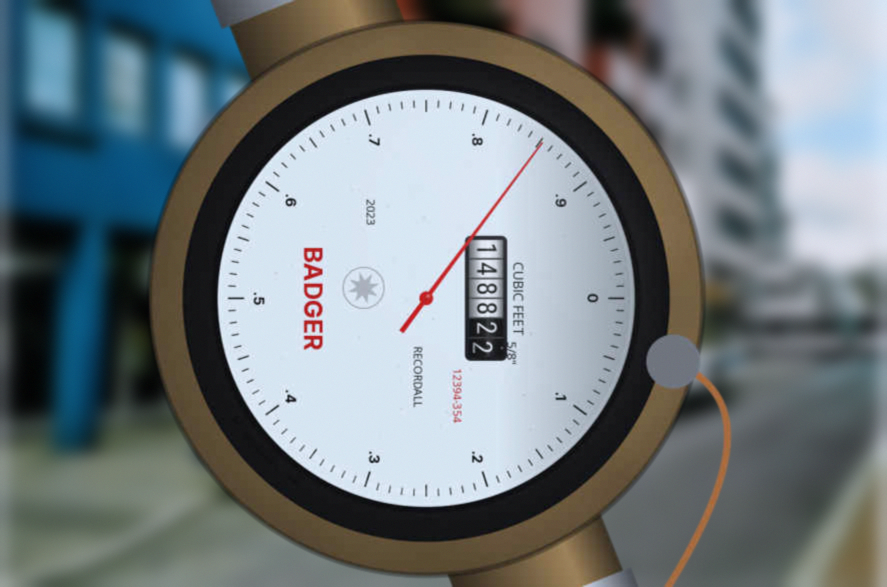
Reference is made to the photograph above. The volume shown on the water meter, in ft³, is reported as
148821.85 ft³
